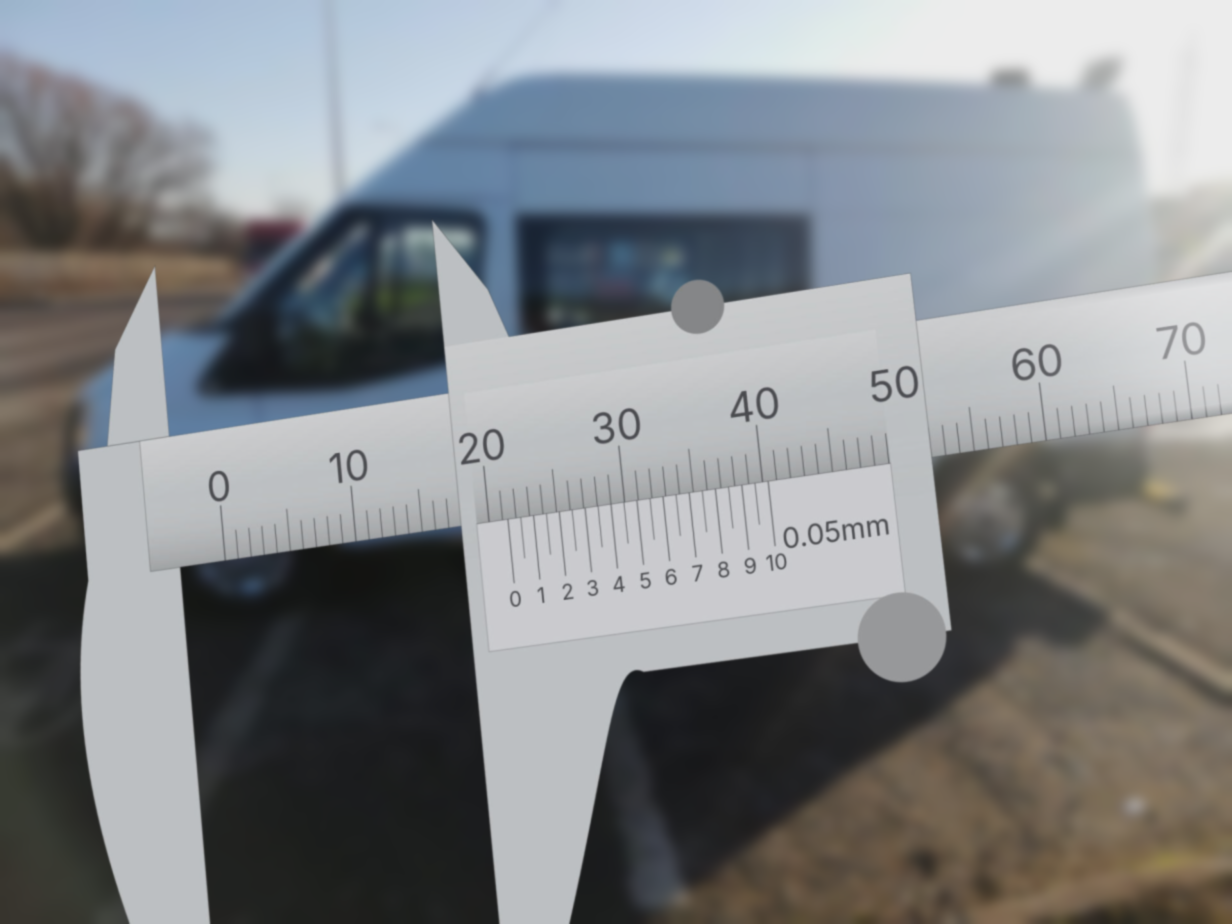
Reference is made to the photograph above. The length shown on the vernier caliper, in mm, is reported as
21.4 mm
